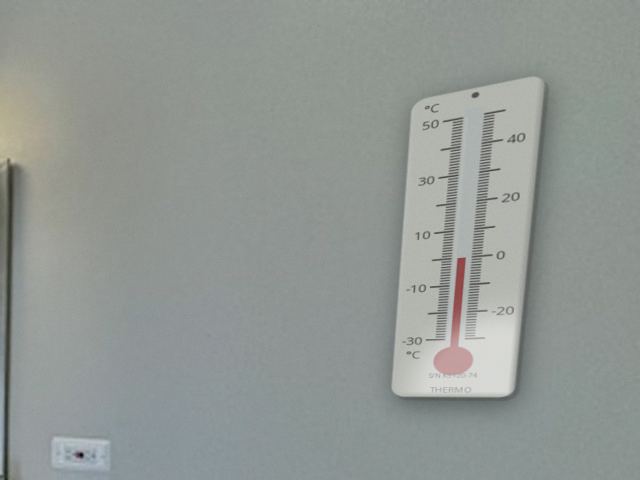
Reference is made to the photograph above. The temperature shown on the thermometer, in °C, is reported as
0 °C
